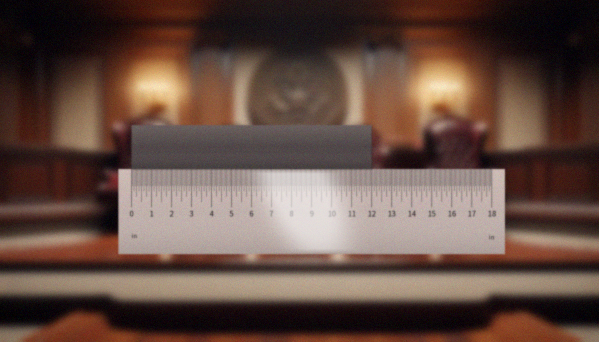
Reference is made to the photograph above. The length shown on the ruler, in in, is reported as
12 in
